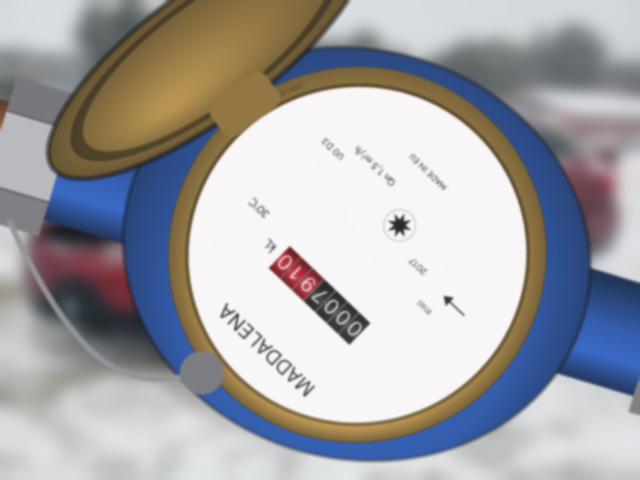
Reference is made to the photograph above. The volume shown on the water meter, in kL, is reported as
7.910 kL
